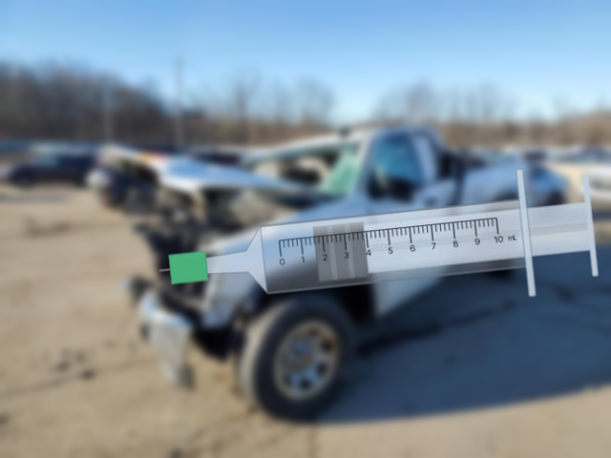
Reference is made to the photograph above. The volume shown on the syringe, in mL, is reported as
1.6 mL
